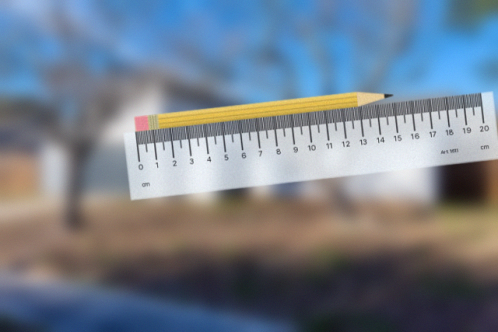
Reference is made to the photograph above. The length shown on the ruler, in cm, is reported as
15 cm
